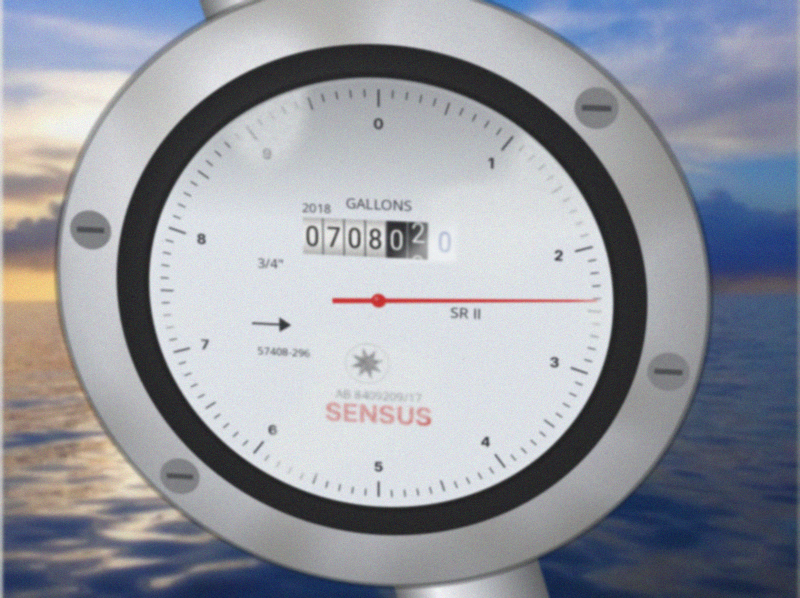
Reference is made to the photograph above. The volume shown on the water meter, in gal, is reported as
708022.4 gal
